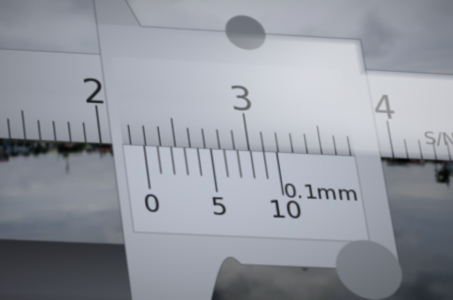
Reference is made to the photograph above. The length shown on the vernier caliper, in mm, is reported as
22.9 mm
